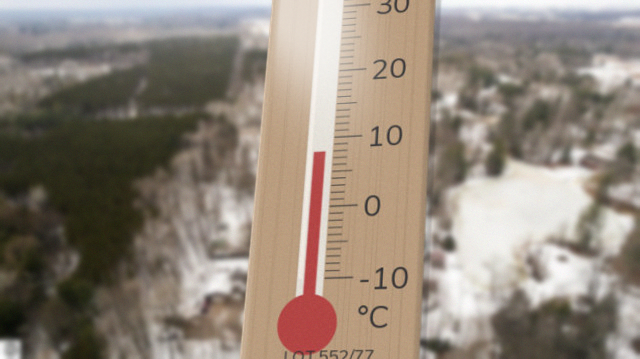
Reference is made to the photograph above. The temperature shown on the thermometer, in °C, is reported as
8 °C
